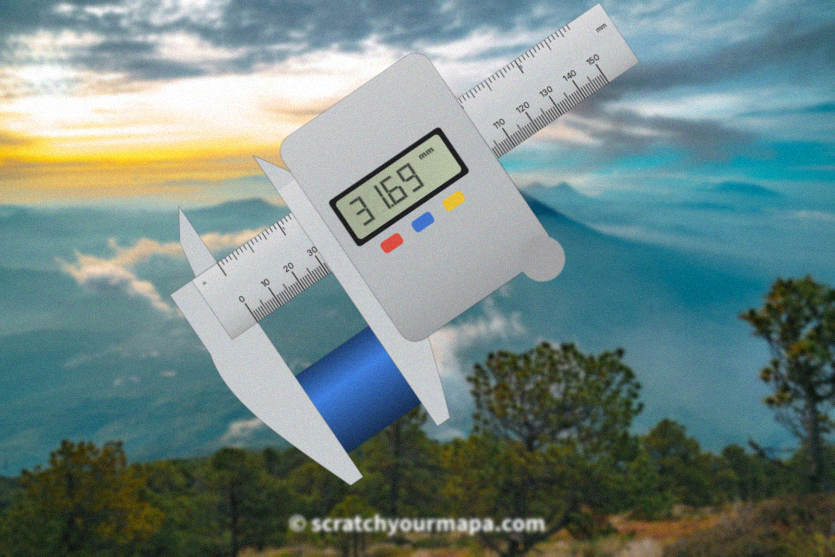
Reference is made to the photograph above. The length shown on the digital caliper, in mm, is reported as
31.69 mm
